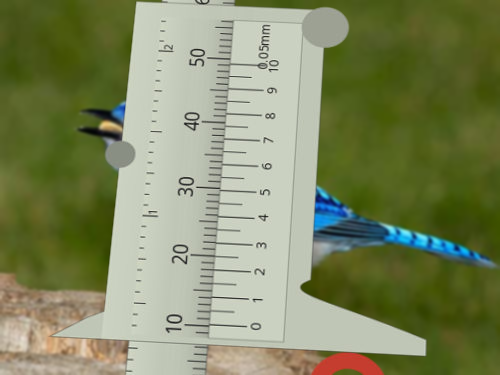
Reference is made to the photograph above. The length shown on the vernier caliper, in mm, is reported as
10.2 mm
